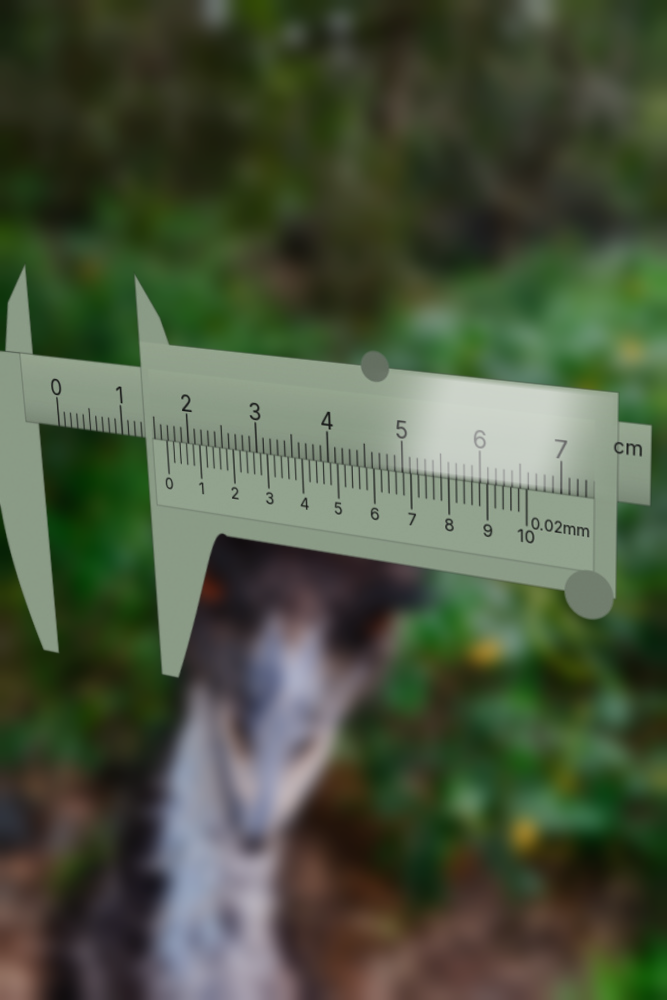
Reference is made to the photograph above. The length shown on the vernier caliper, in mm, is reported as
16.8 mm
